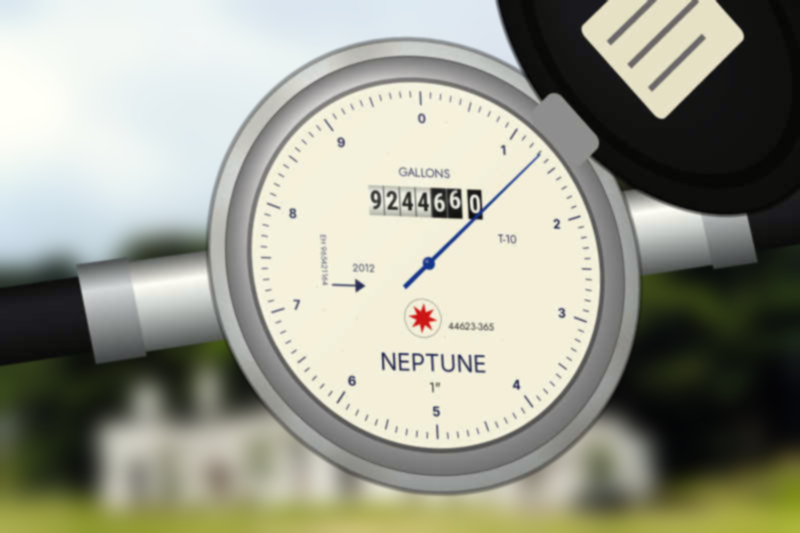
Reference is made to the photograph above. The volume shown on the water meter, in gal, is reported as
9244661.3 gal
